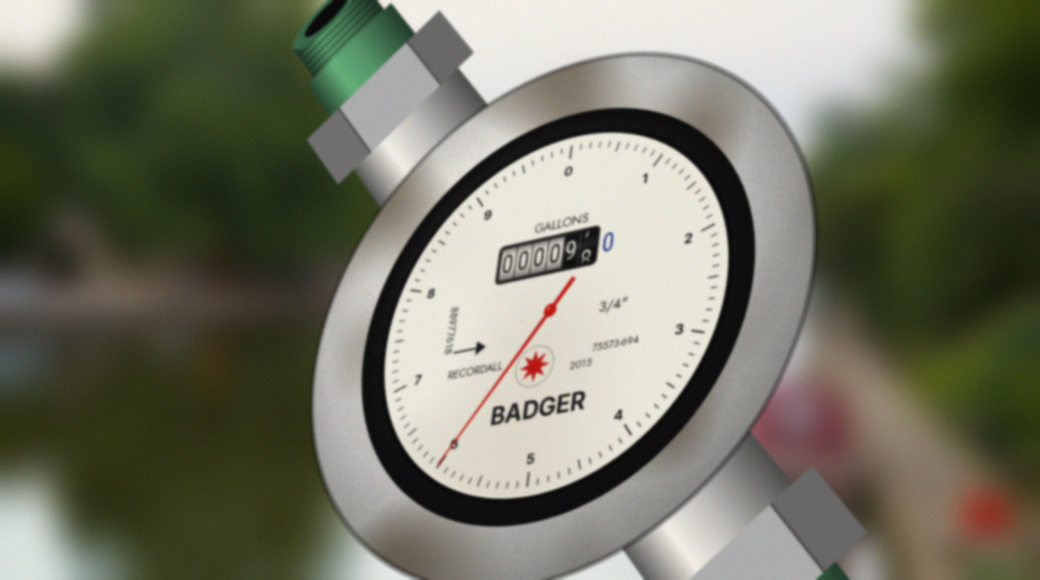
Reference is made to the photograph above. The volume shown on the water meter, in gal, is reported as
976.0 gal
